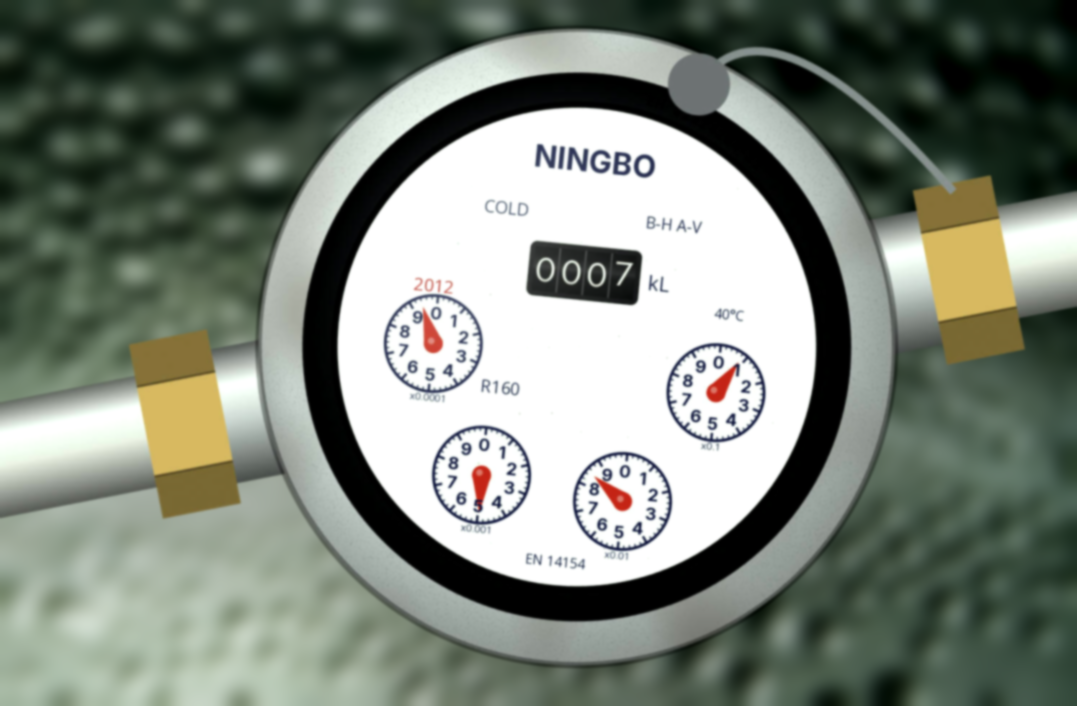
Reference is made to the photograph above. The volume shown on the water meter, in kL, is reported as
7.0849 kL
